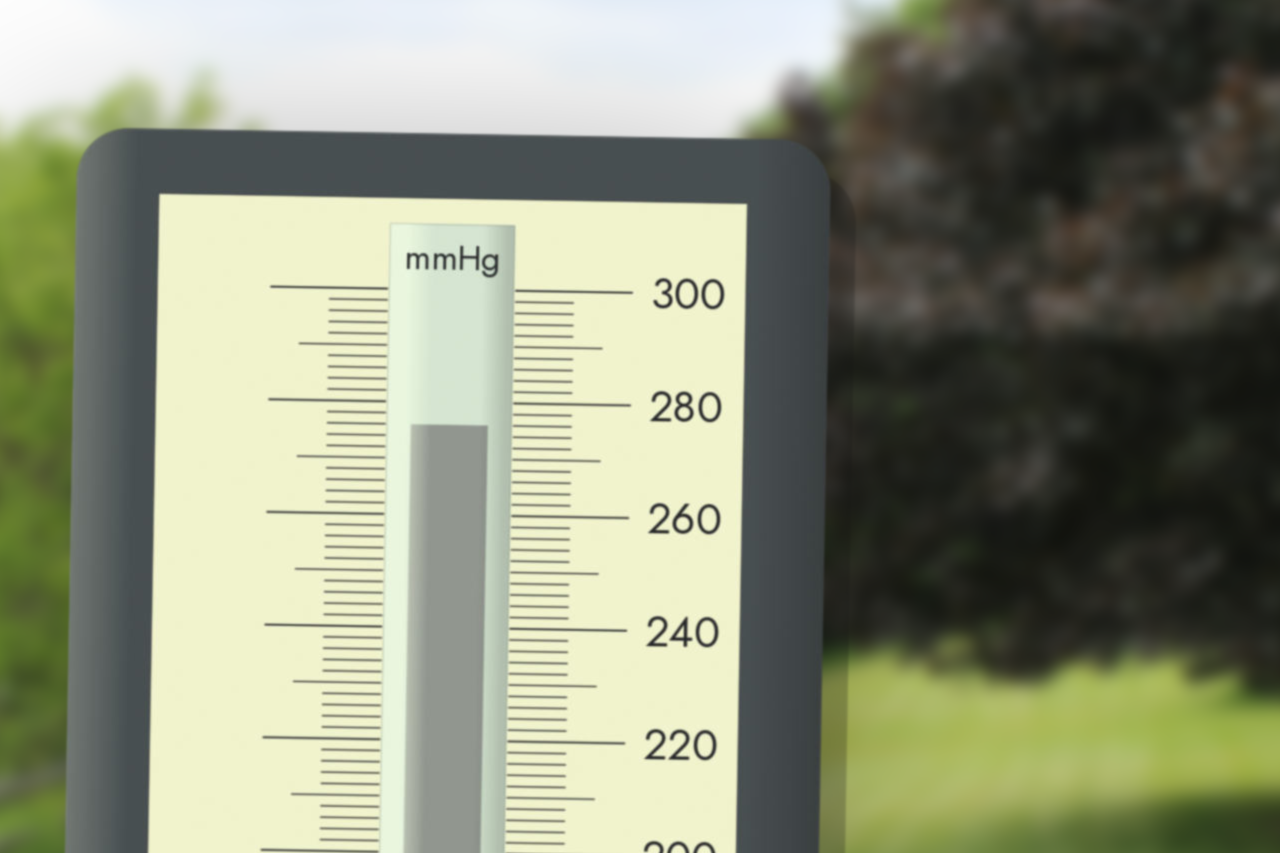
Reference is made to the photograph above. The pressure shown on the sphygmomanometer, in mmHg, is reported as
276 mmHg
